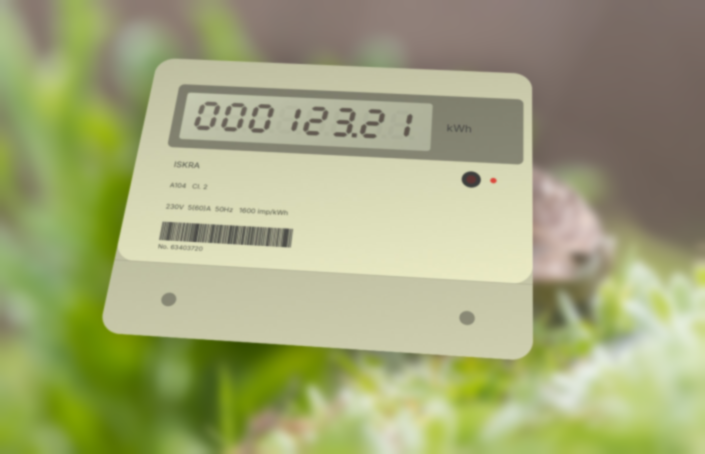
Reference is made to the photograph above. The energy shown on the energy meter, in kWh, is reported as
123.21 kWh
